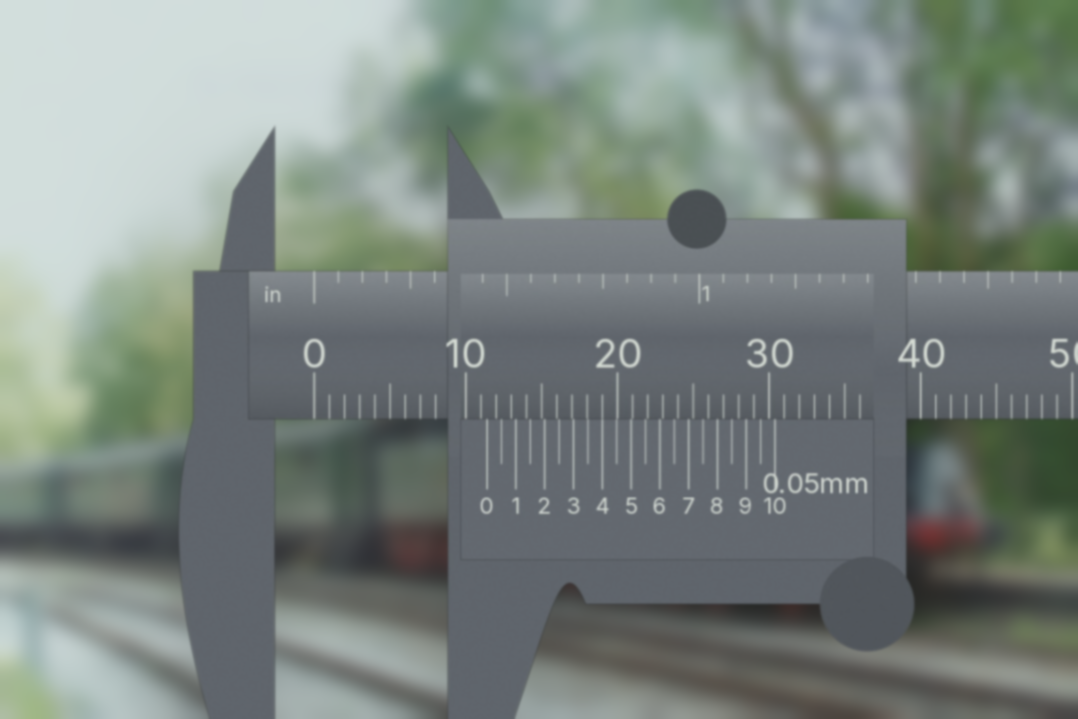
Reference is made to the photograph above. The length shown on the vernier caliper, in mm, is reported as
11.4 mm
